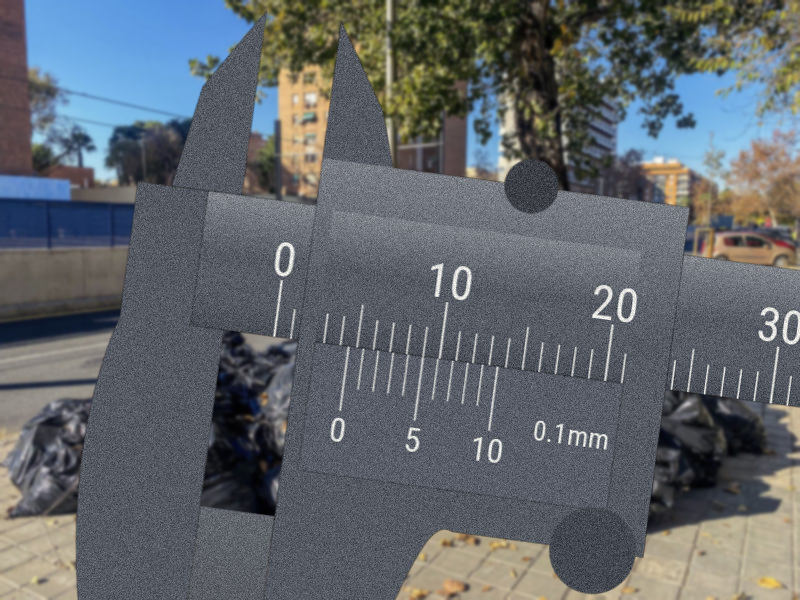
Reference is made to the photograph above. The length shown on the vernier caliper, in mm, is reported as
4.5 mm
